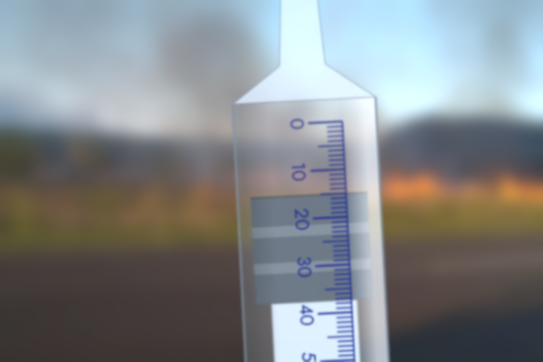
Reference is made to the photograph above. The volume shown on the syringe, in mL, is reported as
15 mL
